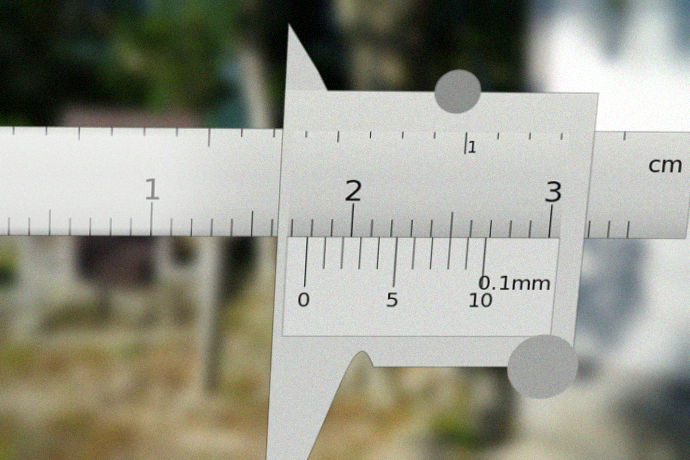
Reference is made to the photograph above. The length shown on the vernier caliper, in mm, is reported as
17.8 mm
